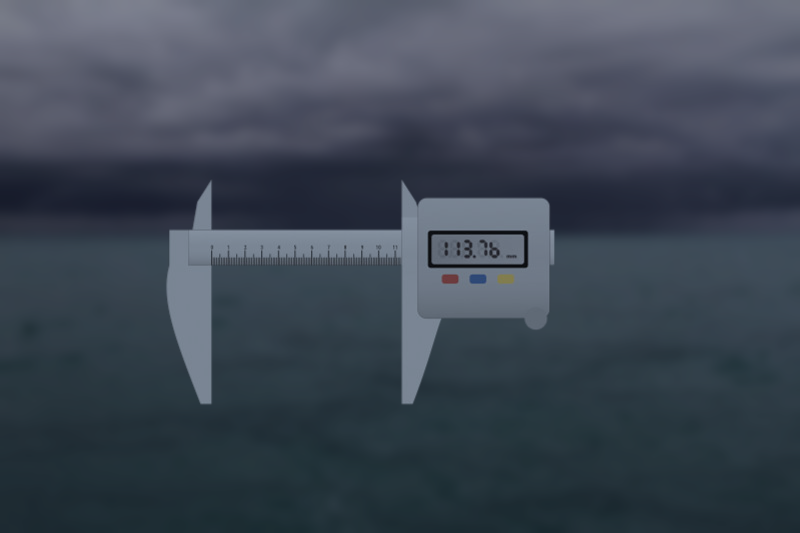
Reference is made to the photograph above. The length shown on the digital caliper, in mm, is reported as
113.76 mm
